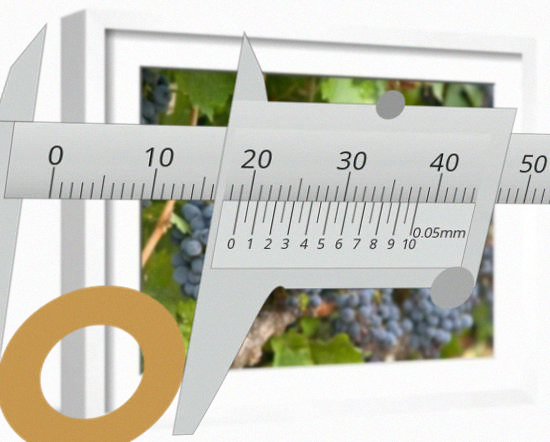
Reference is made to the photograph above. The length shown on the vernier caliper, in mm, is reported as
19.0 mm
